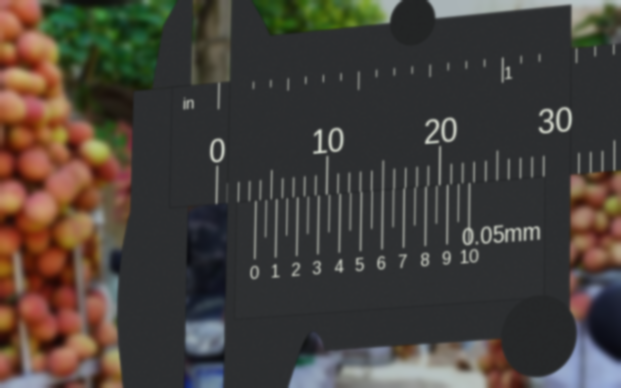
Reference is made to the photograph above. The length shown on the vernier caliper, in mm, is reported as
3.6 mm
